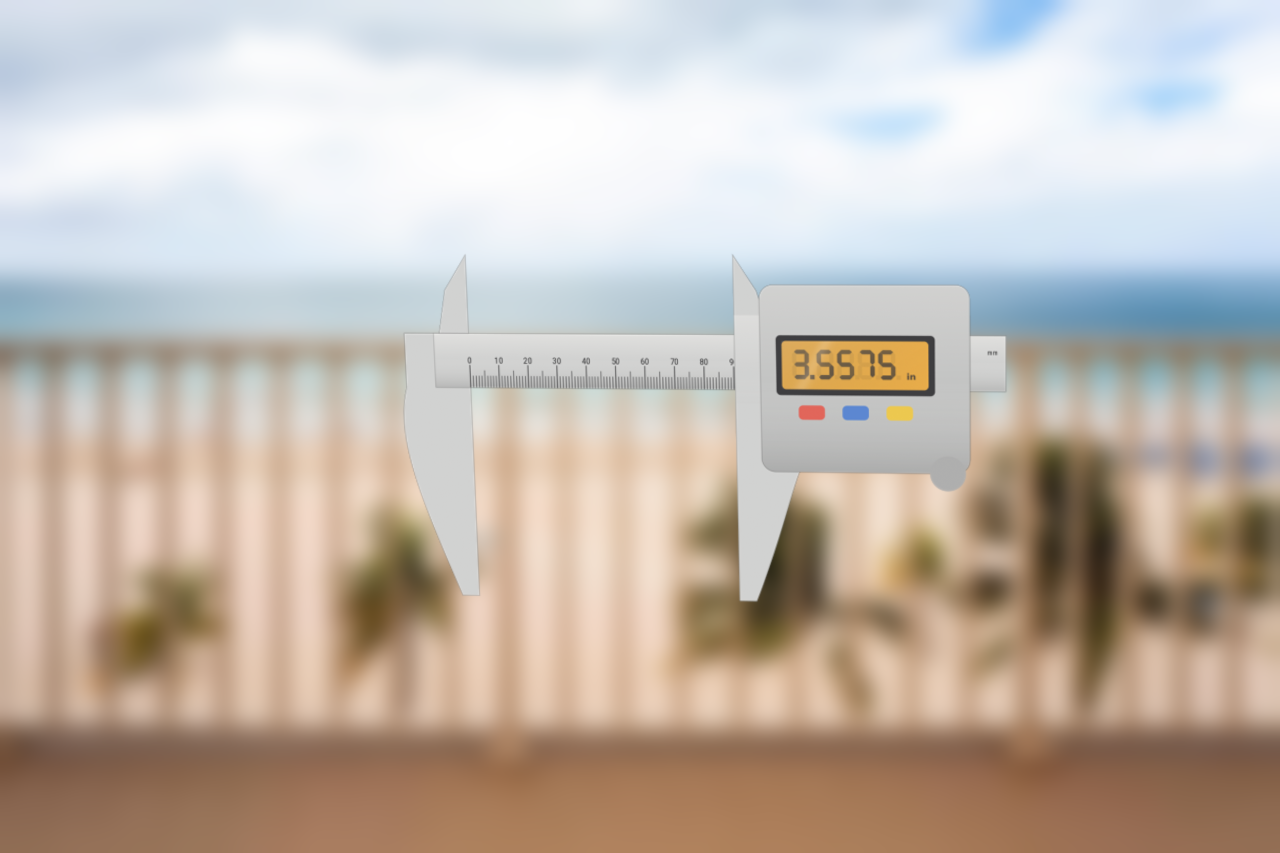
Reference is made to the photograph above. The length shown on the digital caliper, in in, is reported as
3.5575 in
